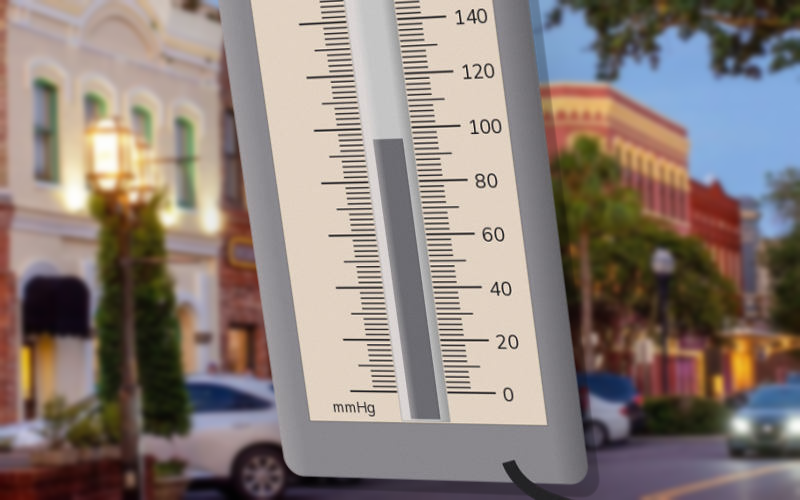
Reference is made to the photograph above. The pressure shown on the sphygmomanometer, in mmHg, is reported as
96 mmHg
